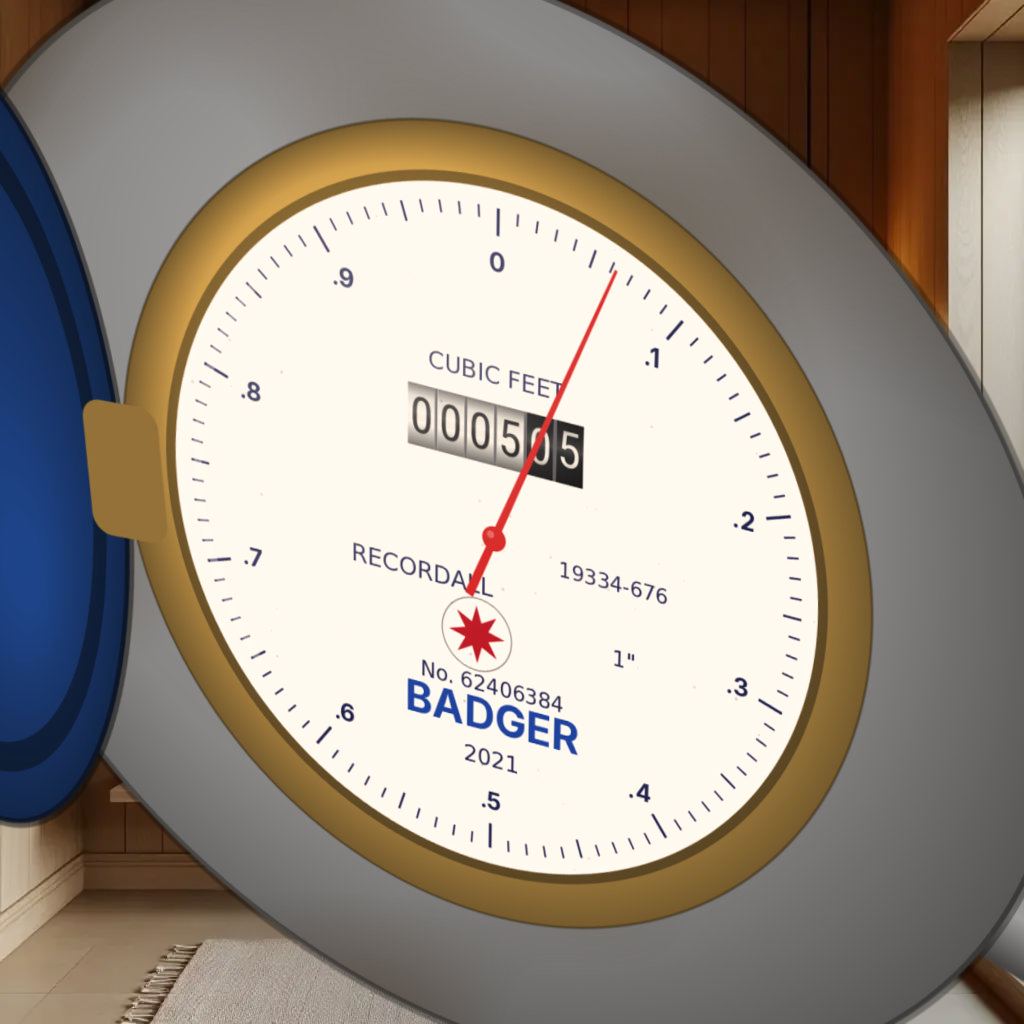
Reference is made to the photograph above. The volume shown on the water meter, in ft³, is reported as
505.06 ft³
